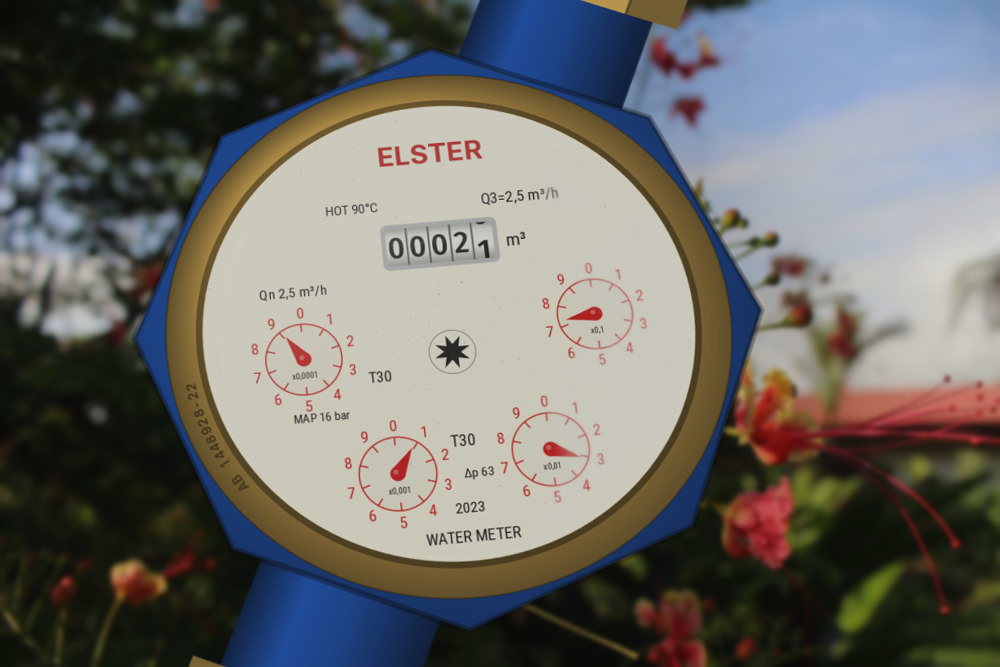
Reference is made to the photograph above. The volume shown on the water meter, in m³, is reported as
20.7309 m³
